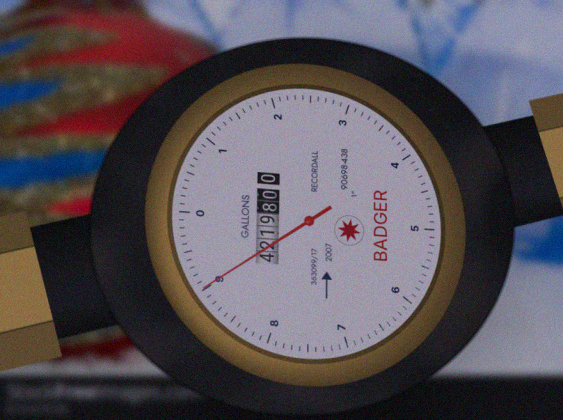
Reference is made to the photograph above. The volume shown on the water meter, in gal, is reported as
4219799.0 gal
